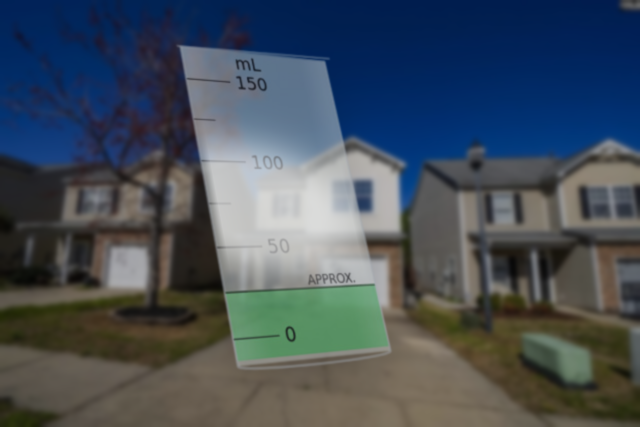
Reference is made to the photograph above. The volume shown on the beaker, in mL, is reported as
25 mL
